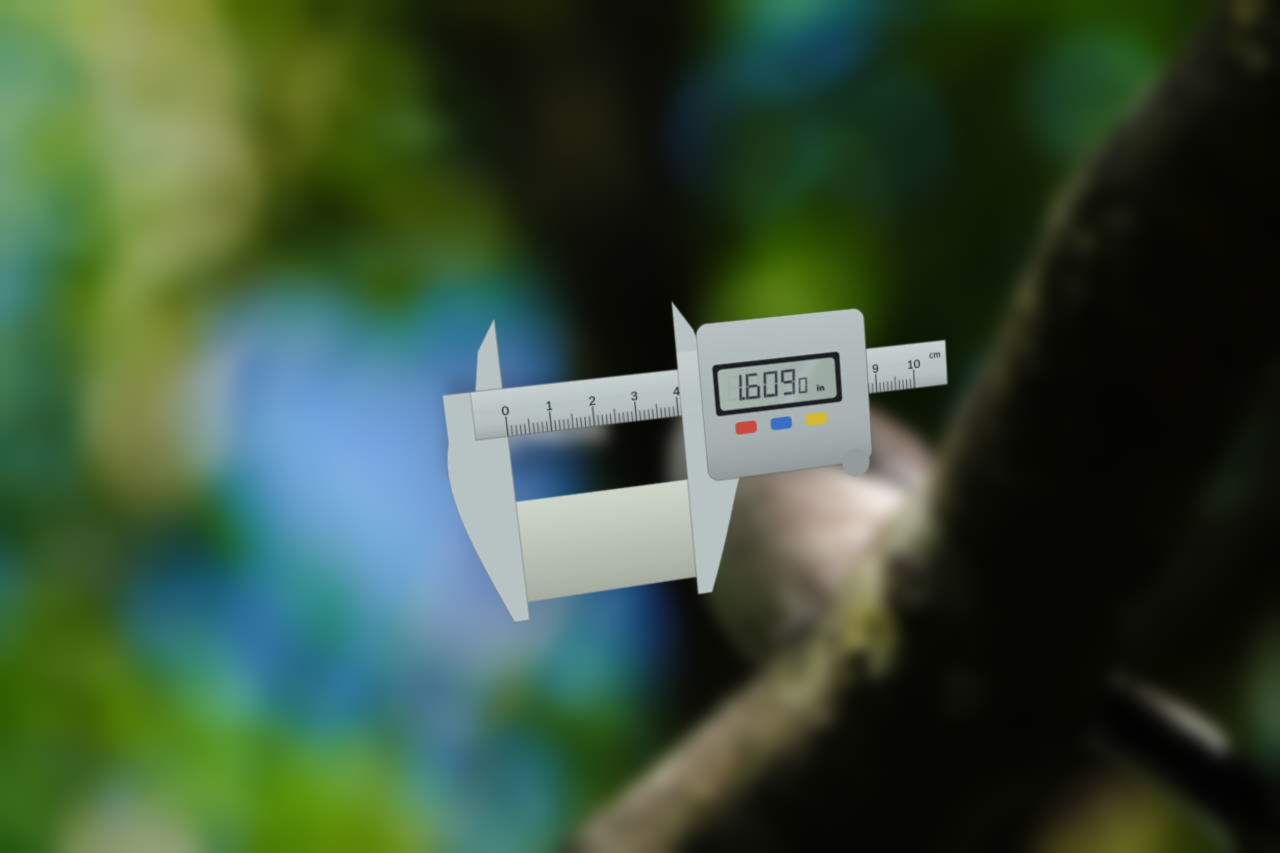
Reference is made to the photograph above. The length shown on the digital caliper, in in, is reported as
1.6090 in
